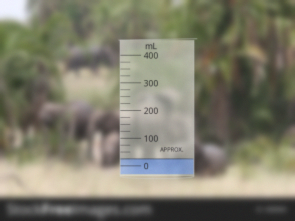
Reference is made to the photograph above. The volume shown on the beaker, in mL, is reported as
25 mL
